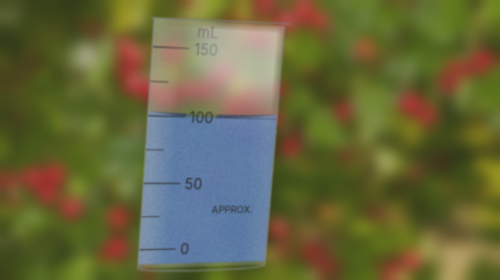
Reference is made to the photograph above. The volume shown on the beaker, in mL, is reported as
100 mL
